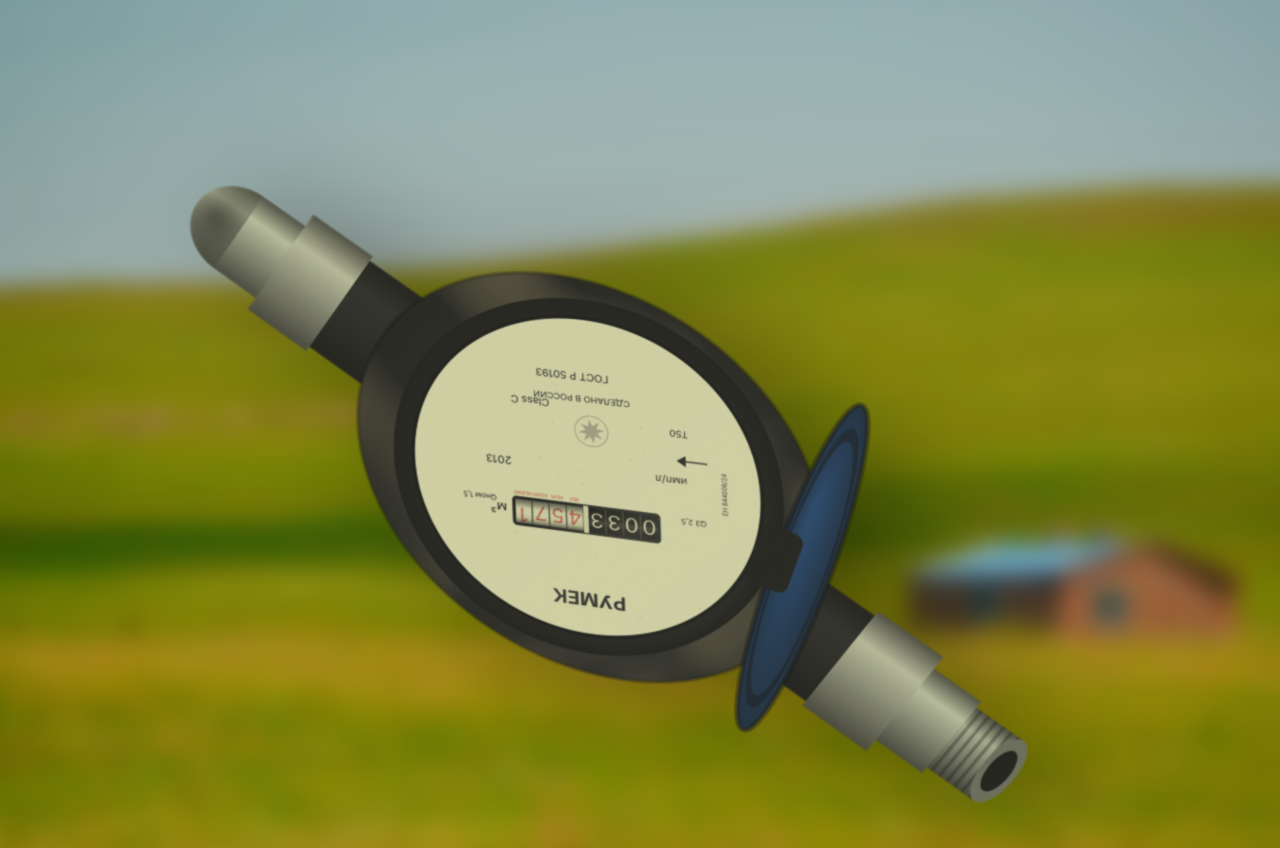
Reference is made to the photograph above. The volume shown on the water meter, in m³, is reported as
33.4571 m³
